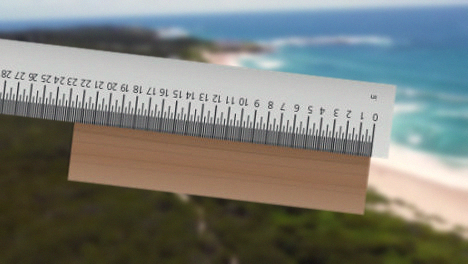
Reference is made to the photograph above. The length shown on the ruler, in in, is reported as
22.5 in
